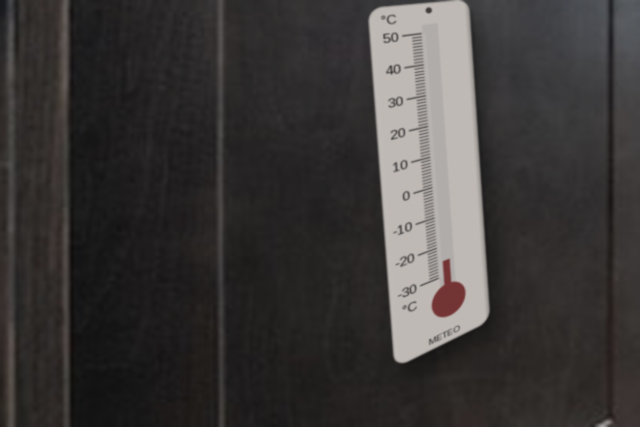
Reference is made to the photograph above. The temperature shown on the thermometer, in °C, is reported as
-25 °C
